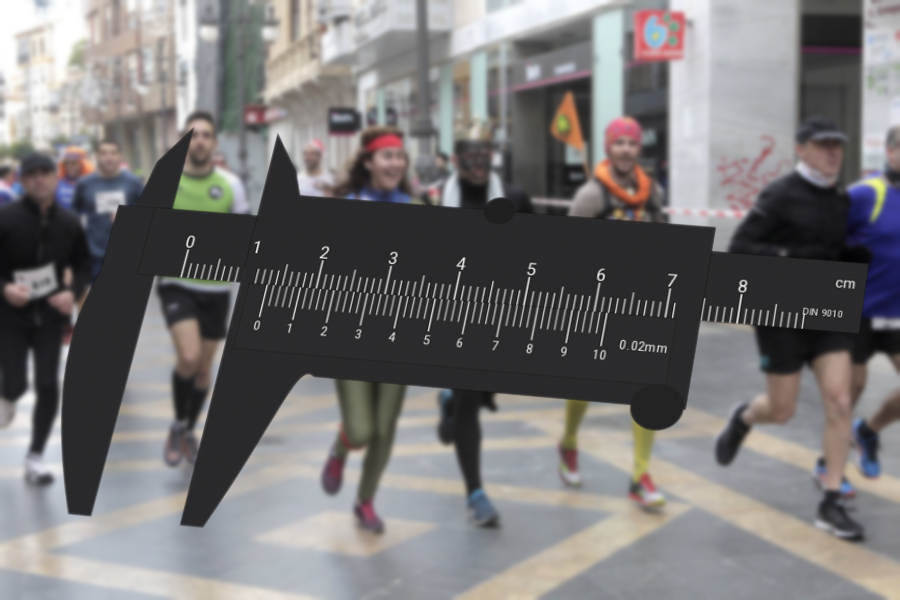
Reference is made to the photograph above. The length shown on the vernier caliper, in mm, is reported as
12.8 mm
